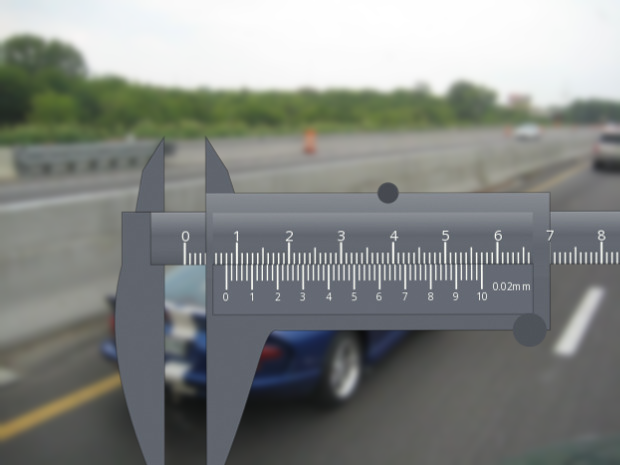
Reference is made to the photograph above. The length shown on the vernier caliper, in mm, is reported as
8.0 mm
